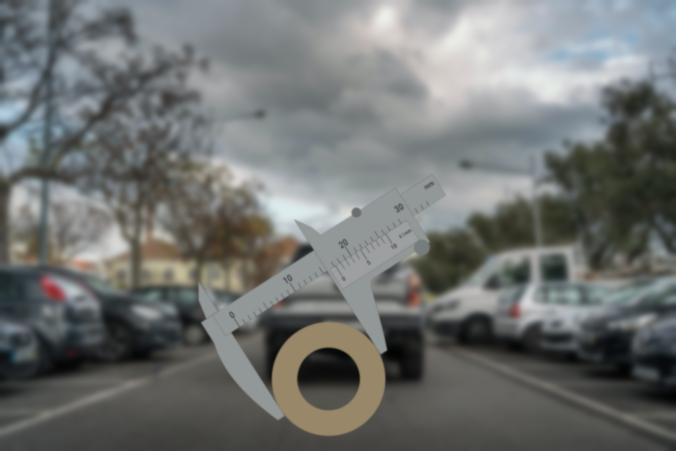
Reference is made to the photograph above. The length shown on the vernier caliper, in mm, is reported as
17.2 mm
